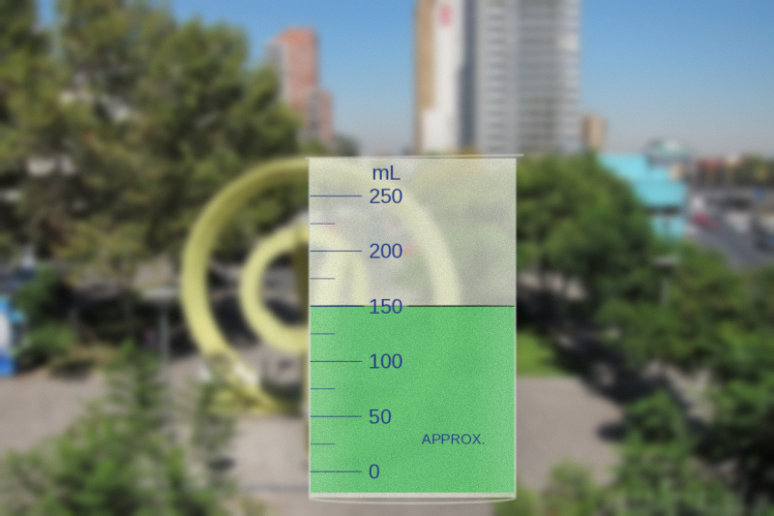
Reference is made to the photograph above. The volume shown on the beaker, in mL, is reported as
150 mL
